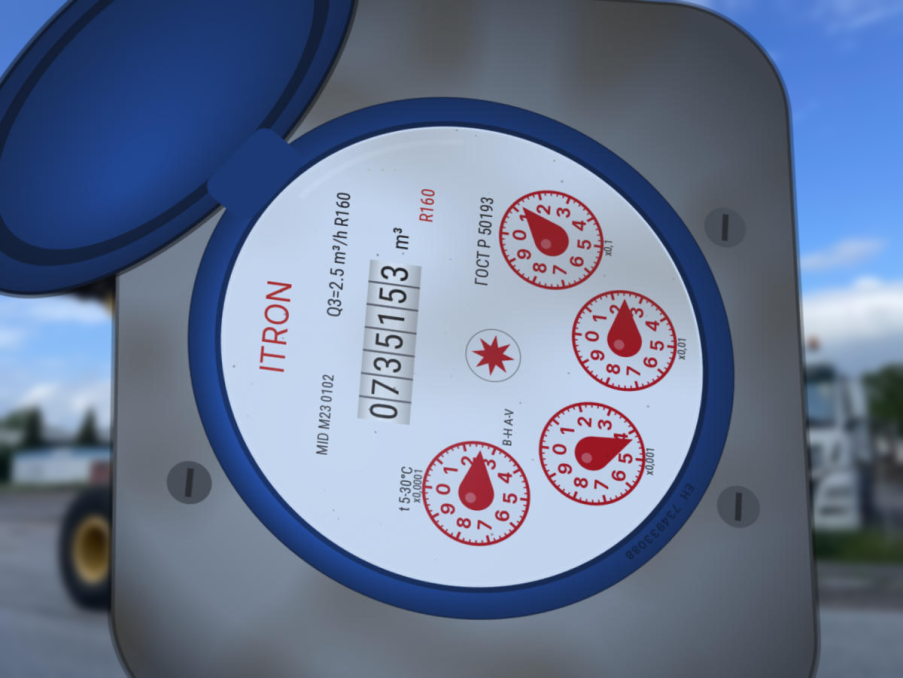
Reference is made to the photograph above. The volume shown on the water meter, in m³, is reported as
735153.1242 m³
